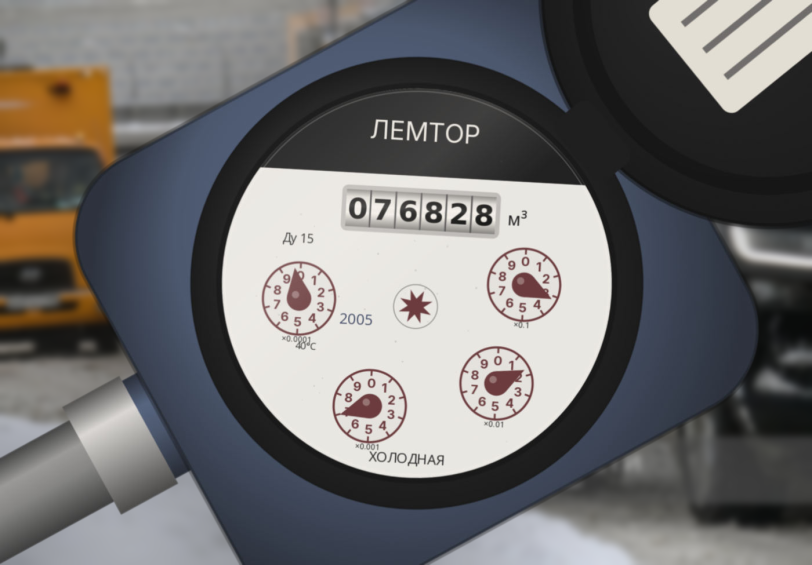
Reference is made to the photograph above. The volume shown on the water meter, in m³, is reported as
76828.3169 m³
